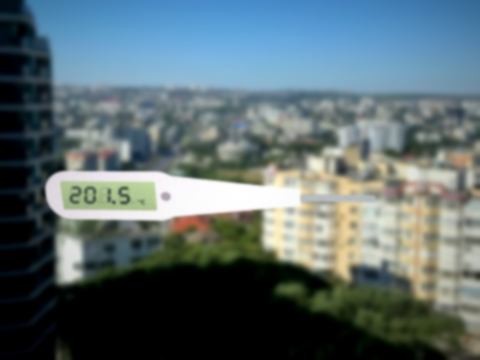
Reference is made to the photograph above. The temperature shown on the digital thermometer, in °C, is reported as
201.5 °C
